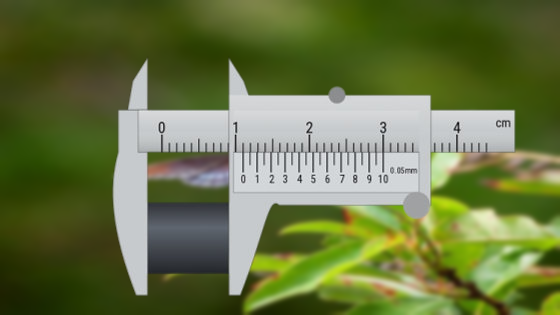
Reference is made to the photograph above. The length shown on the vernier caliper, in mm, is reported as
11.0 mm
